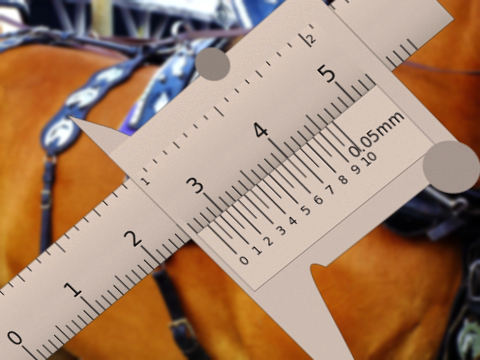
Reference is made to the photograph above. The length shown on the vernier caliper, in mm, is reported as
27.6 mm
